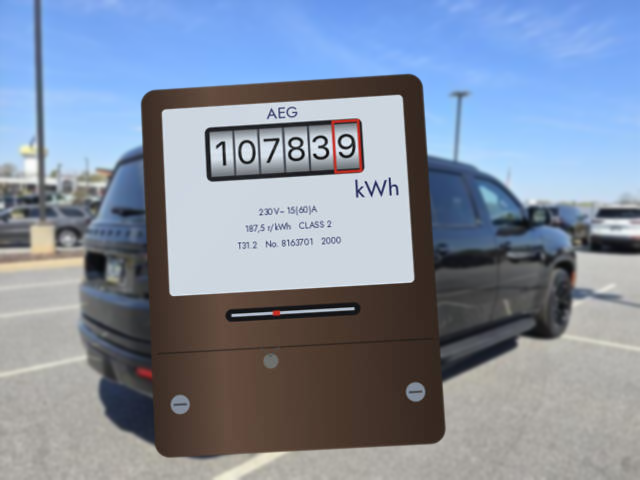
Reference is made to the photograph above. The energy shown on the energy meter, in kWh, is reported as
10783.9 kWh
